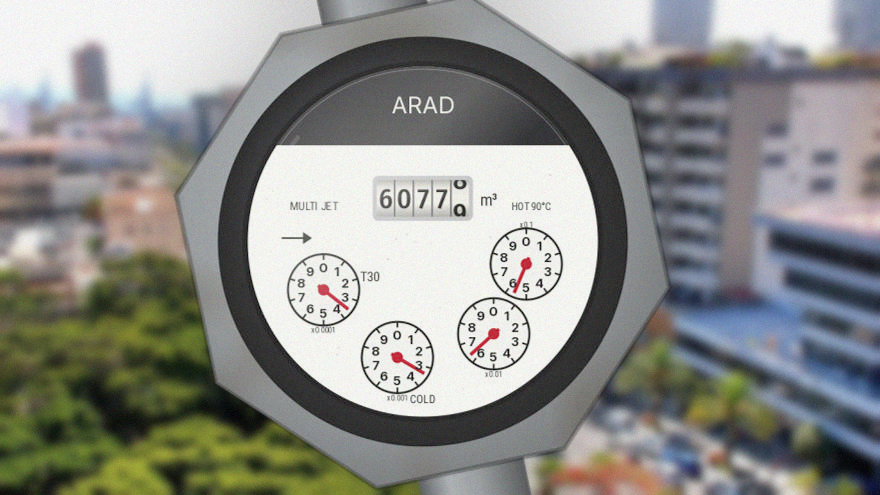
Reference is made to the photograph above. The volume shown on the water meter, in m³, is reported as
60778.5633 m³
